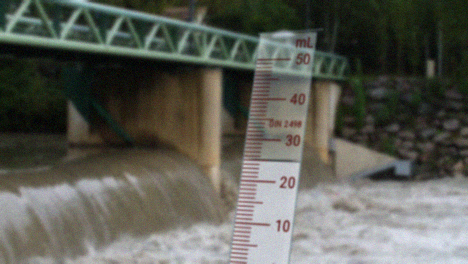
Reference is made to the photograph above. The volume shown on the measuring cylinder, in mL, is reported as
25 mL
